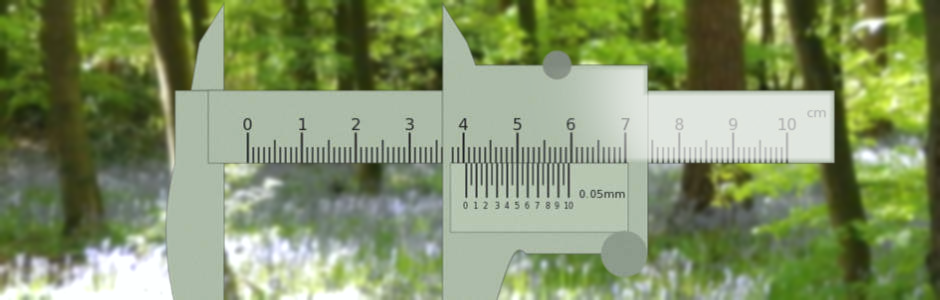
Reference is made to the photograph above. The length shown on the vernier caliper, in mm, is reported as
40.5 mm
